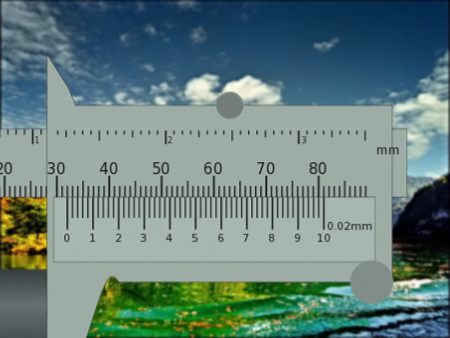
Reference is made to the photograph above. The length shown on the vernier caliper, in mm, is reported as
32.0 mm
